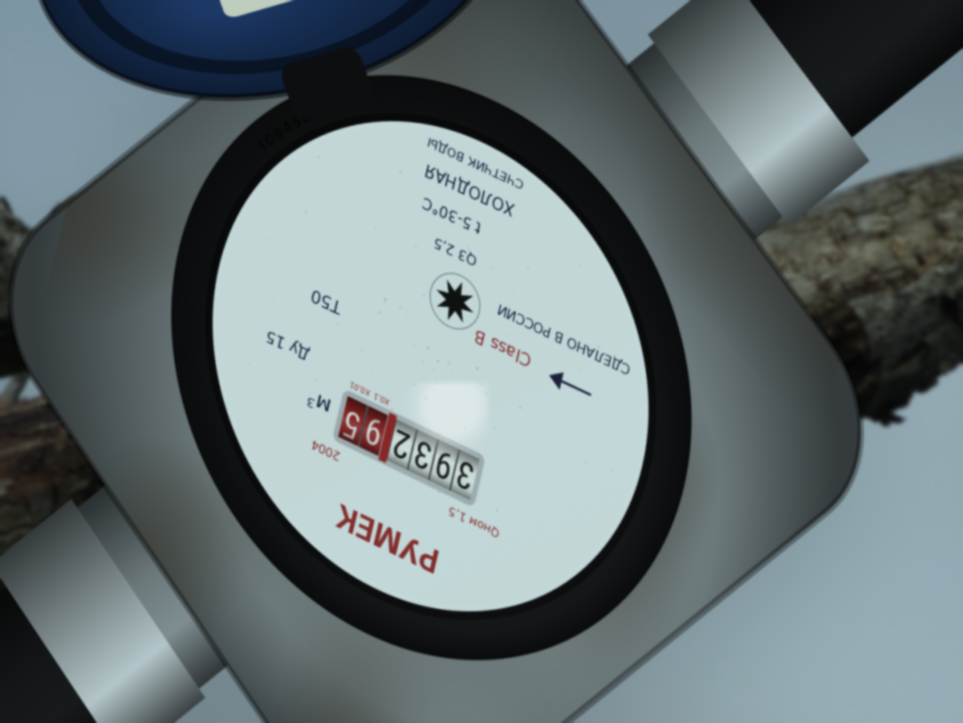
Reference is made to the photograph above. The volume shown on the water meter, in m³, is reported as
3932.95 m³
